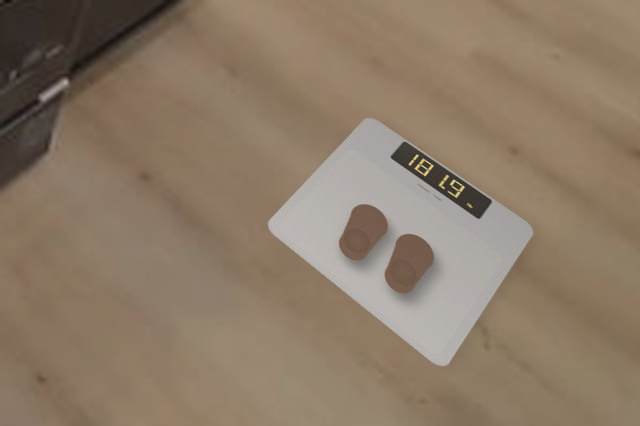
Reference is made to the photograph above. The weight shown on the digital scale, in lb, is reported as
181.9 lb
